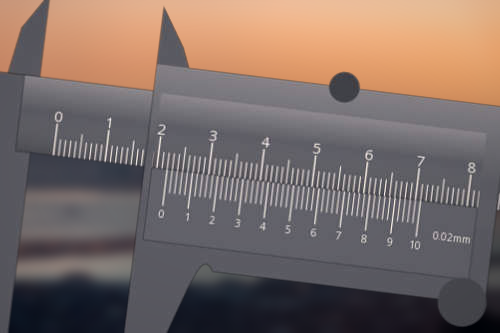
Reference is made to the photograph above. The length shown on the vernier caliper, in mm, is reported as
22.0 mm
